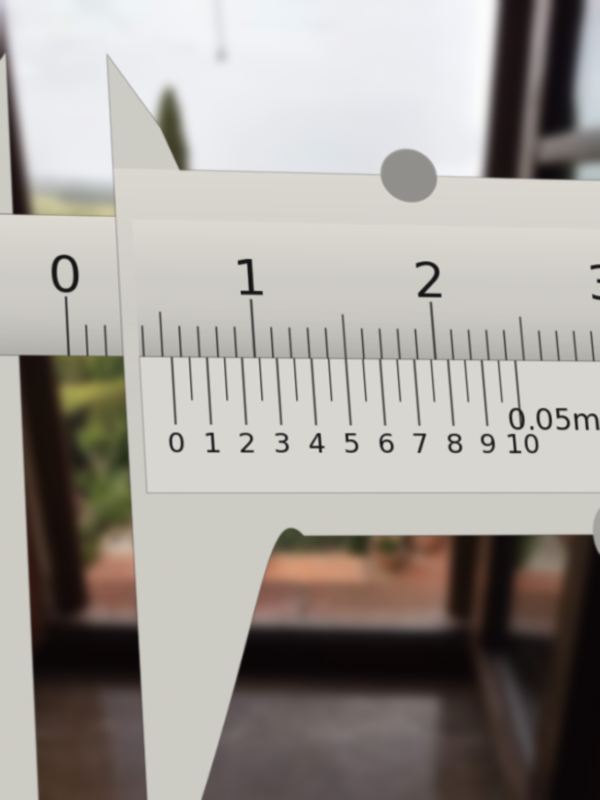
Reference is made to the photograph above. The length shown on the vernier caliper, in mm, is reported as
5.5 mm
